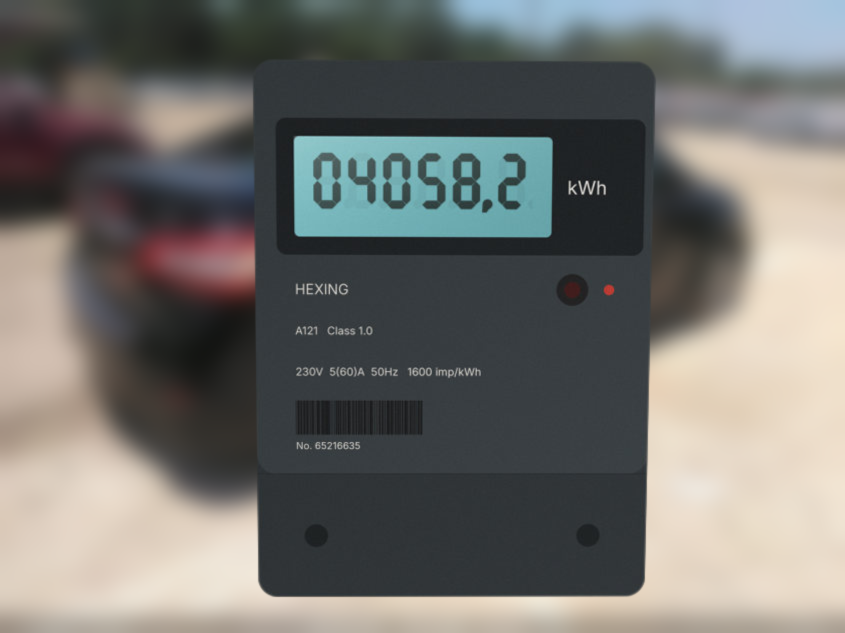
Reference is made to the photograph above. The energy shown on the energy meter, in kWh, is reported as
4058.2 kWh
